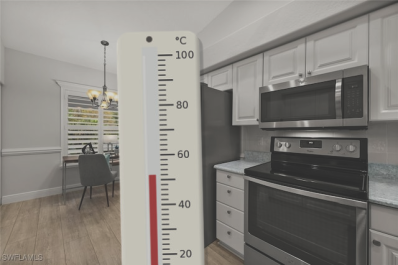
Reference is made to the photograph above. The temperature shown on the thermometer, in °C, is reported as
52 °C
